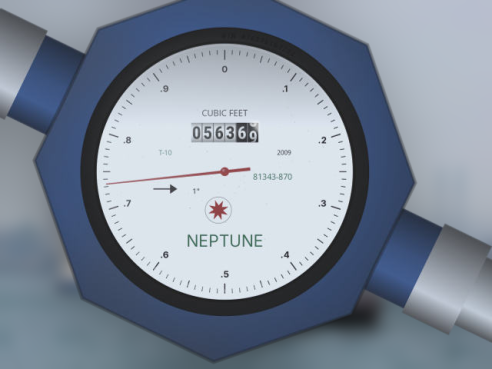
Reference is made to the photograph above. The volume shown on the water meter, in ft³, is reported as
56368.73 ft³
